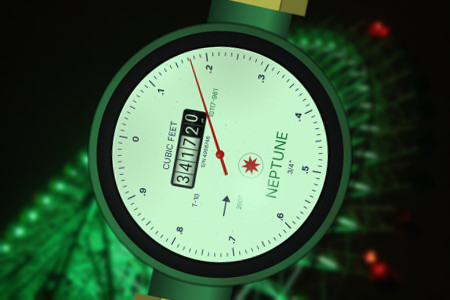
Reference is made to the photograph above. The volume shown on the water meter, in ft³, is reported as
341720.17 ft³
